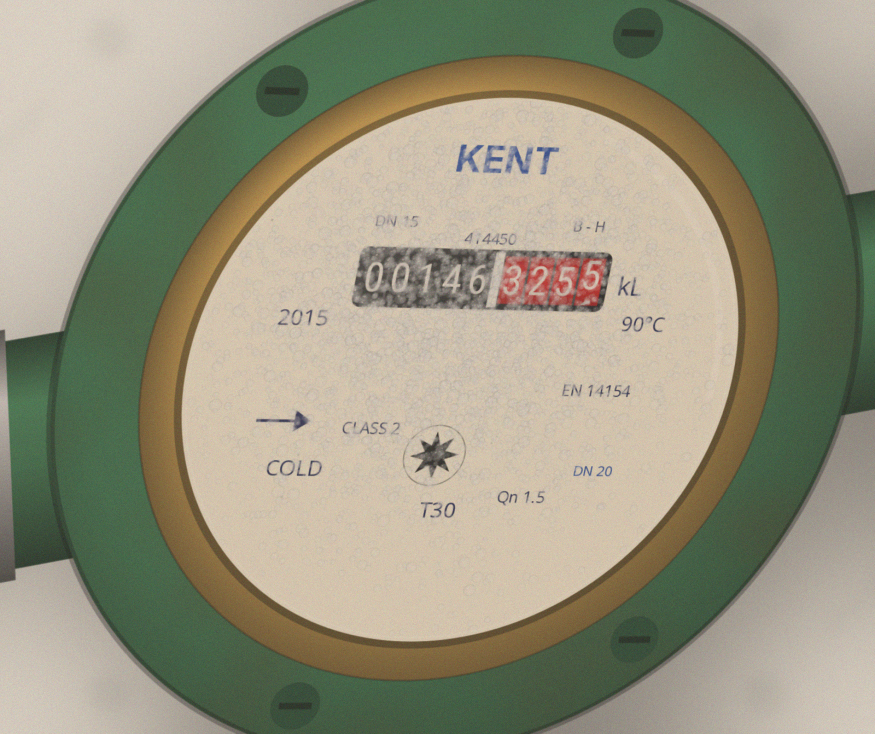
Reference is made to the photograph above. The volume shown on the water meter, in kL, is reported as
146.3255 kL
